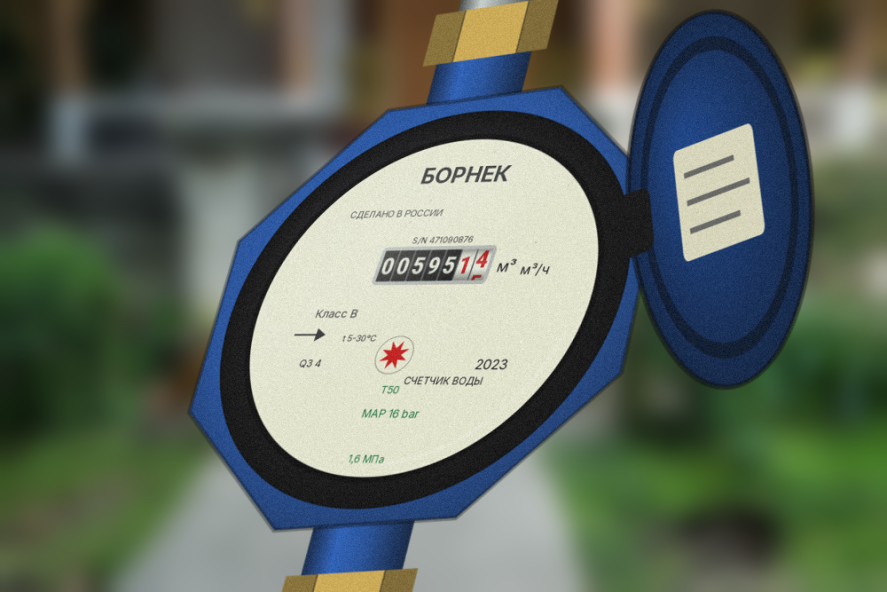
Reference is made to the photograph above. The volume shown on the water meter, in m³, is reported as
595.14 m³
